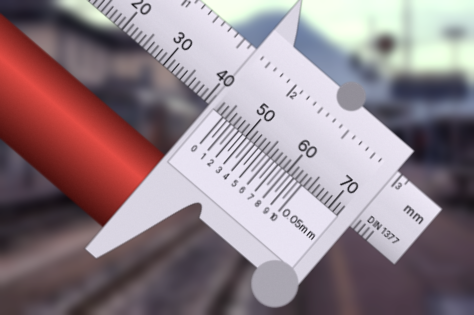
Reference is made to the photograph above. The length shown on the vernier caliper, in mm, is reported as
44.5 mm
